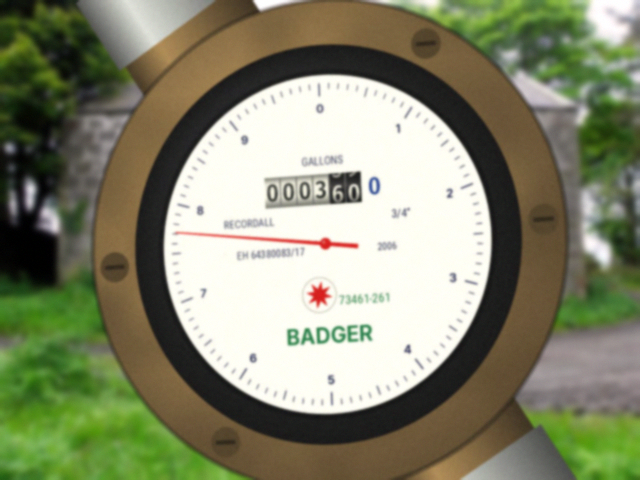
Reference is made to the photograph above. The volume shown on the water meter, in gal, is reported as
3597.7 gal
